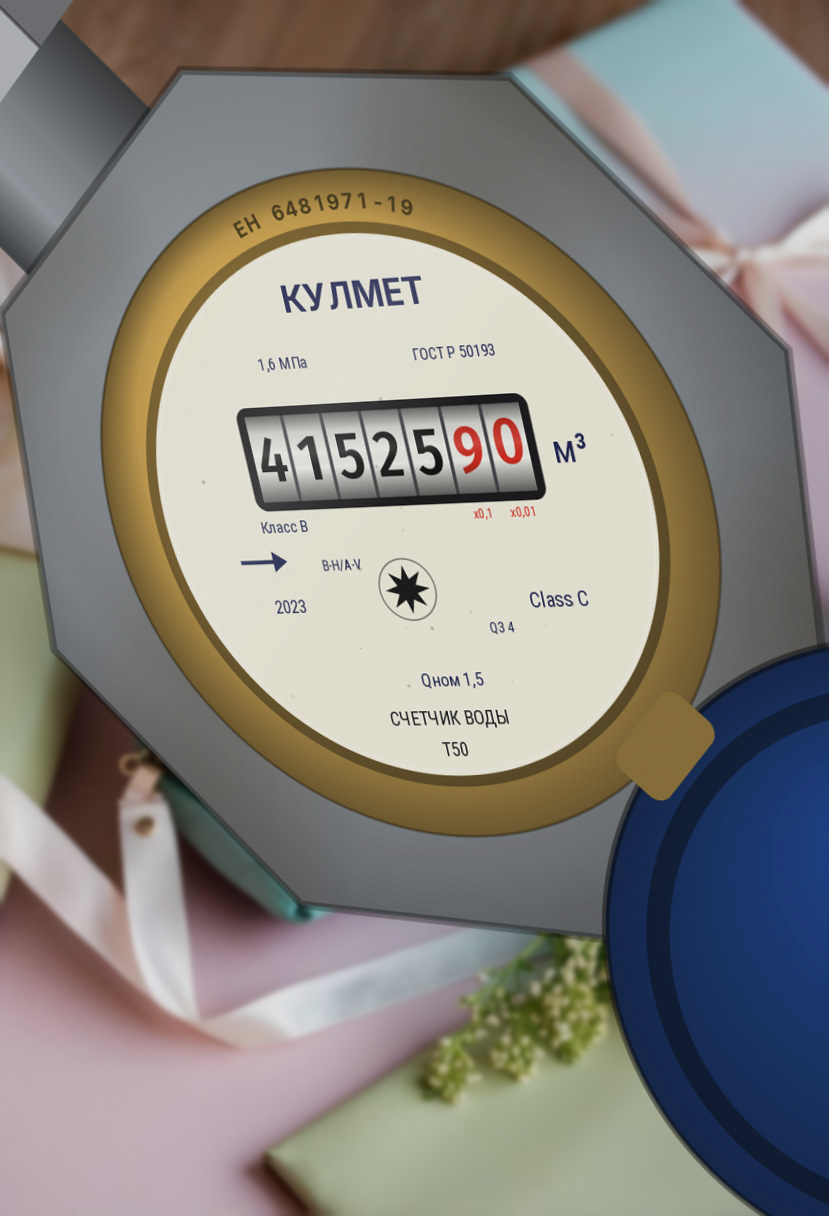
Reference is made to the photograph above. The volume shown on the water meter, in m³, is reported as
41525.90 m³
